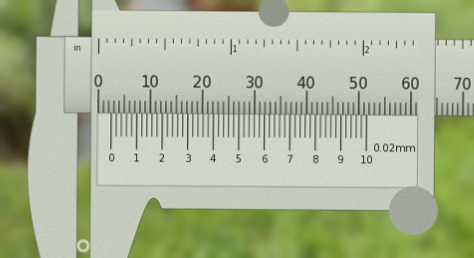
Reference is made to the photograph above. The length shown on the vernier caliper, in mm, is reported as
2.5 mm
